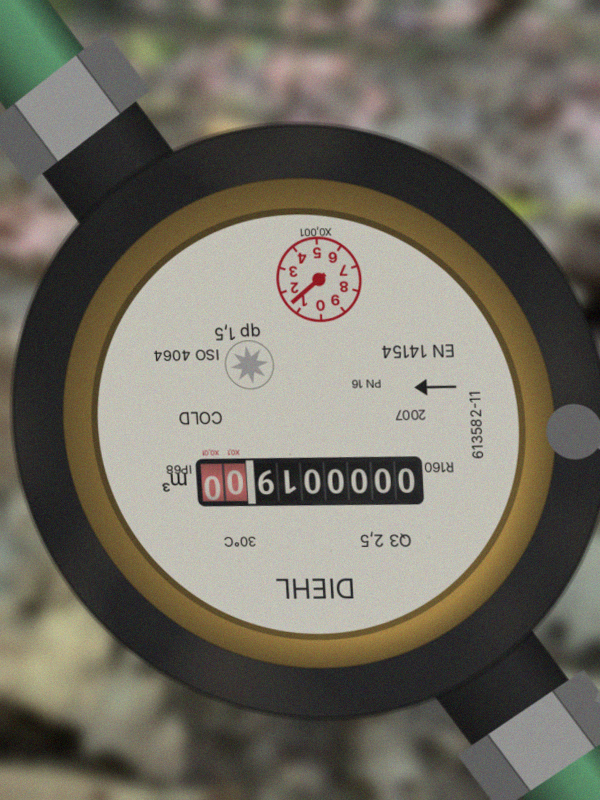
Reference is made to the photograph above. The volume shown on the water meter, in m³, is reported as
19.001 m³
